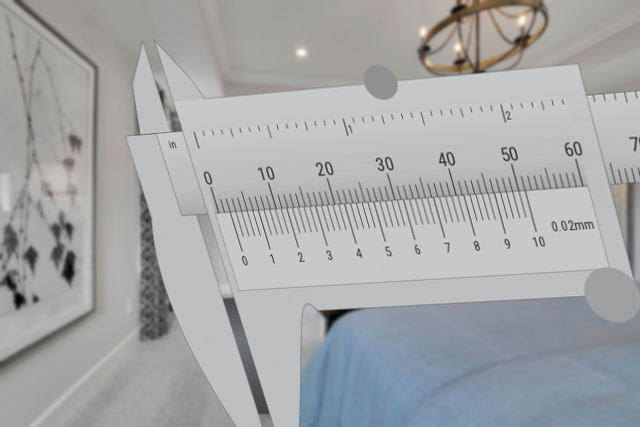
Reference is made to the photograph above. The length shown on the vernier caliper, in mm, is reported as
2.0 mm
